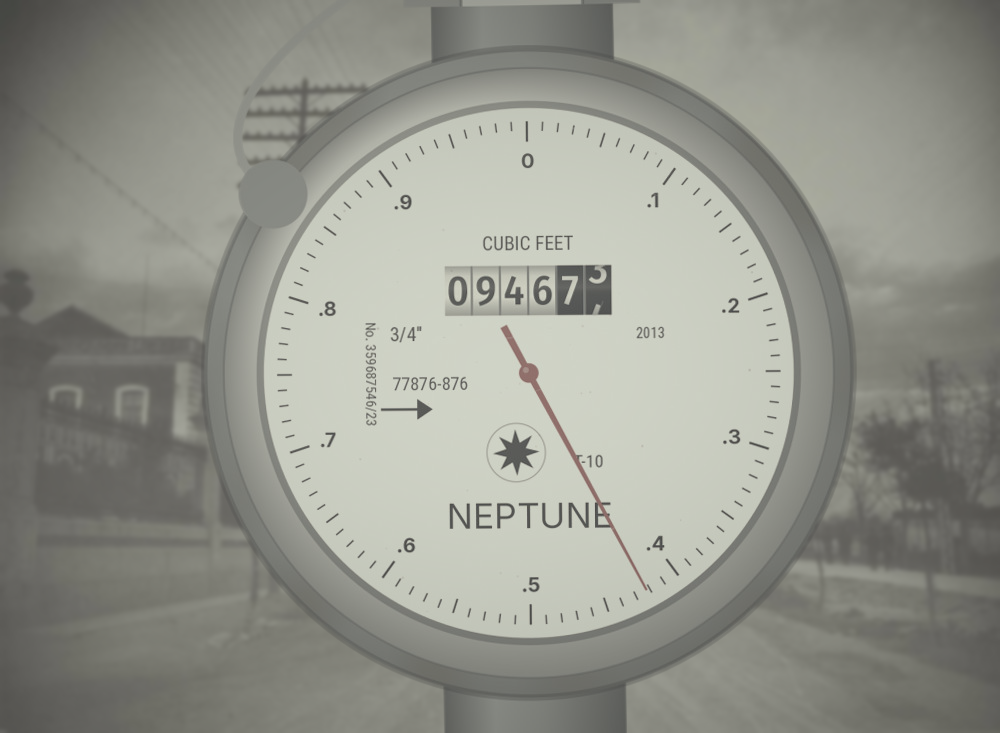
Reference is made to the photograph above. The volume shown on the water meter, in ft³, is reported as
94673.42 ft³
